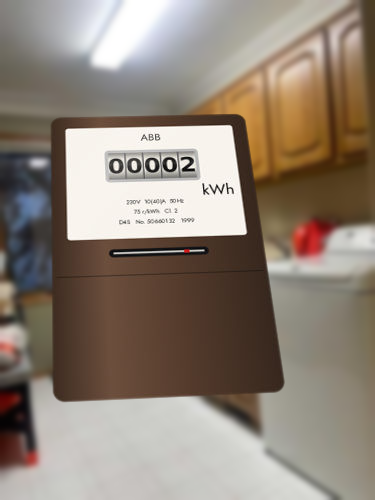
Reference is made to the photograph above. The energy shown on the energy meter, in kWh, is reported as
2 kWh
